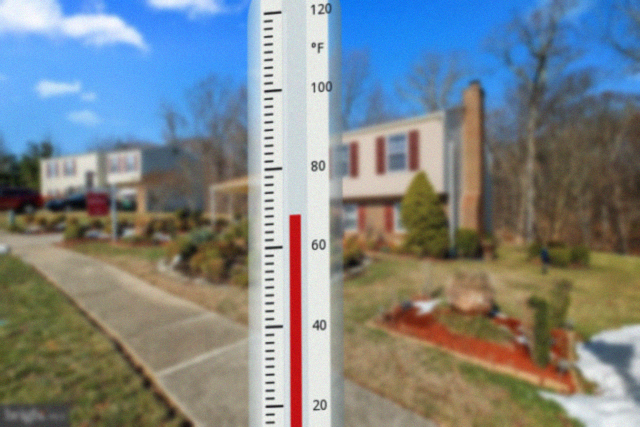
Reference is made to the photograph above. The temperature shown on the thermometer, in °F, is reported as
68 °F
